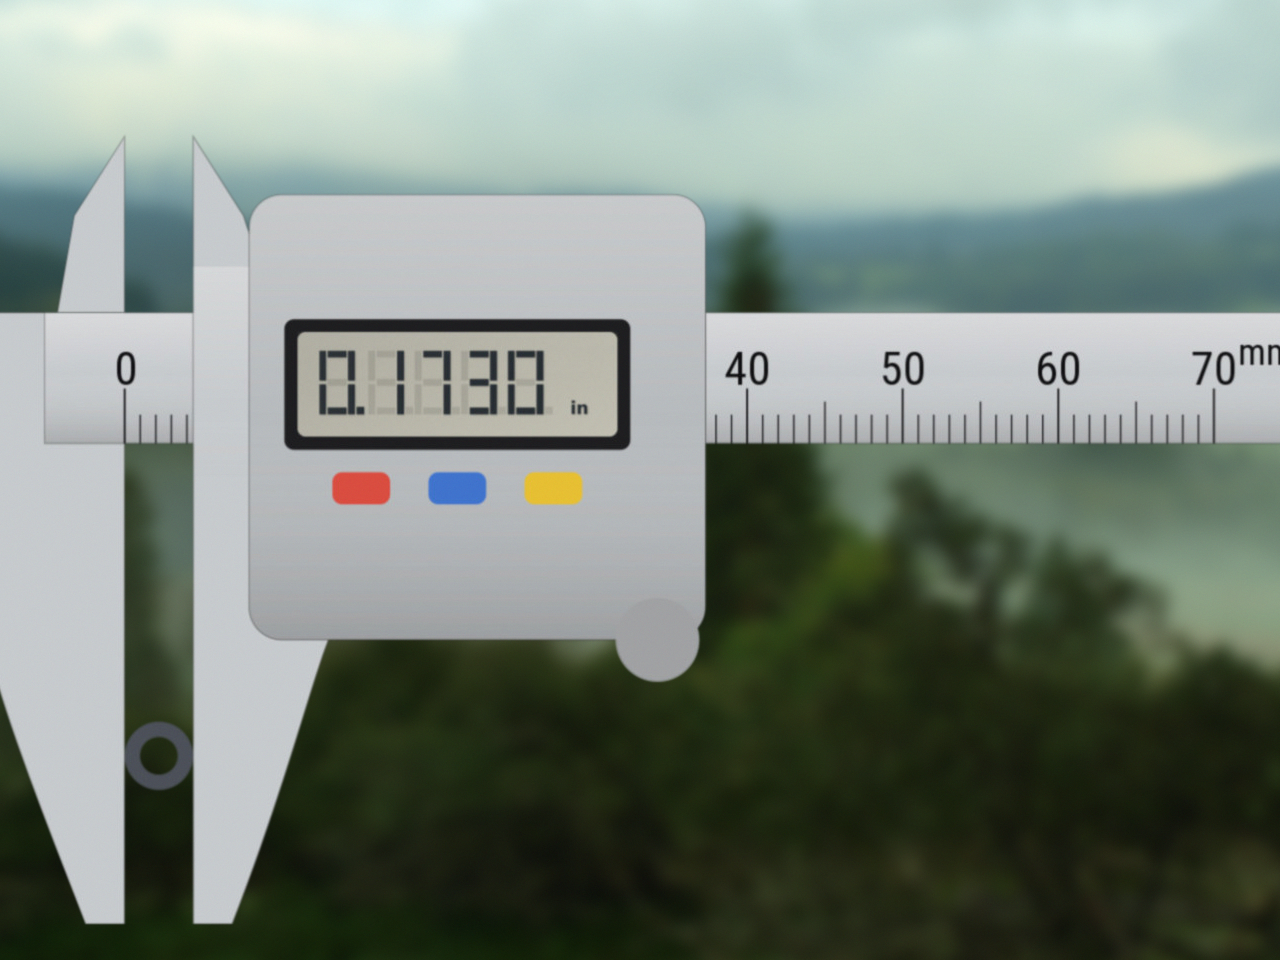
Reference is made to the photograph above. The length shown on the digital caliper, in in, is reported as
0.1730 in
